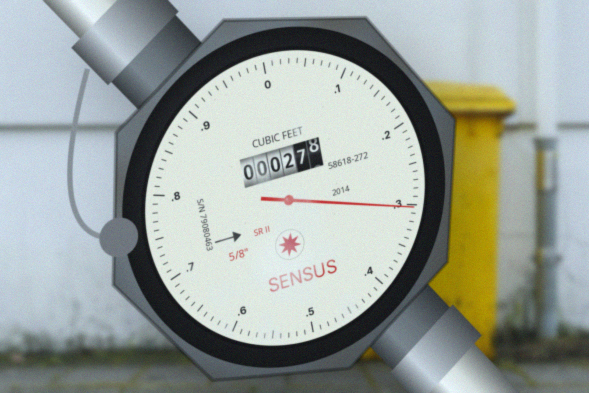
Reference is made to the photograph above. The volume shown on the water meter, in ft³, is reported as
278.30 ft³
